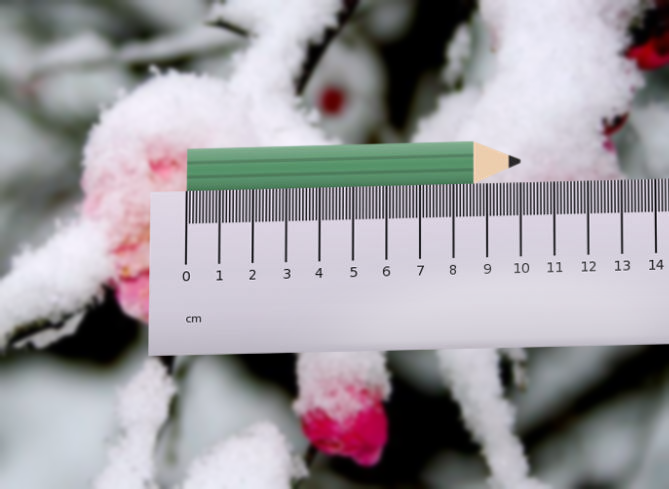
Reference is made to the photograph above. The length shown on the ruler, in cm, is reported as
10 cm
